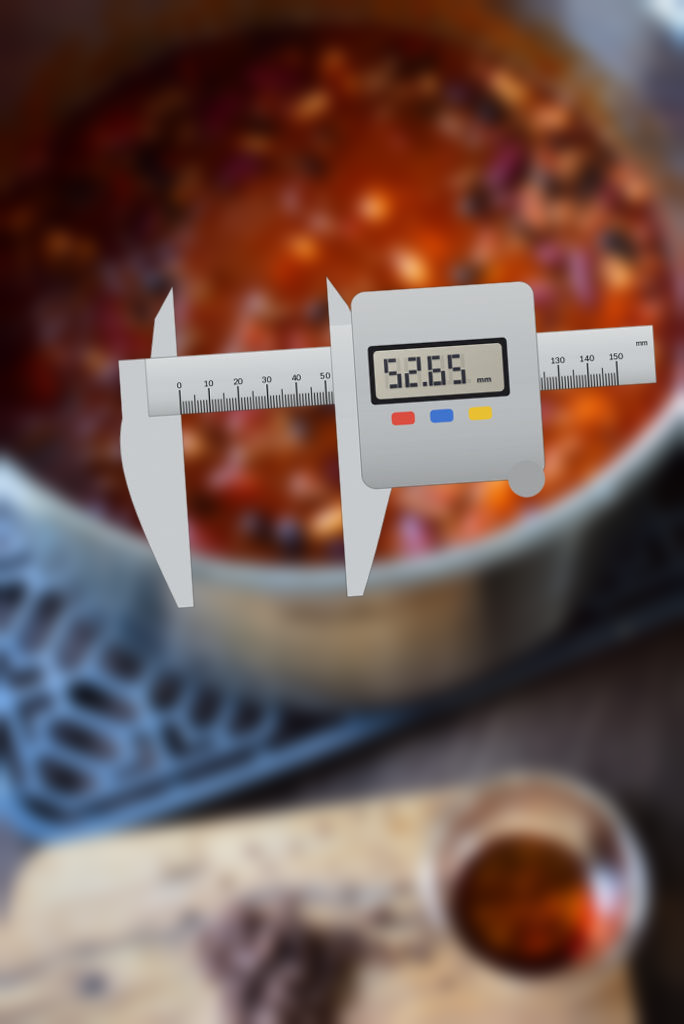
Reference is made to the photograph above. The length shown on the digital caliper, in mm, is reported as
52.65 mm
